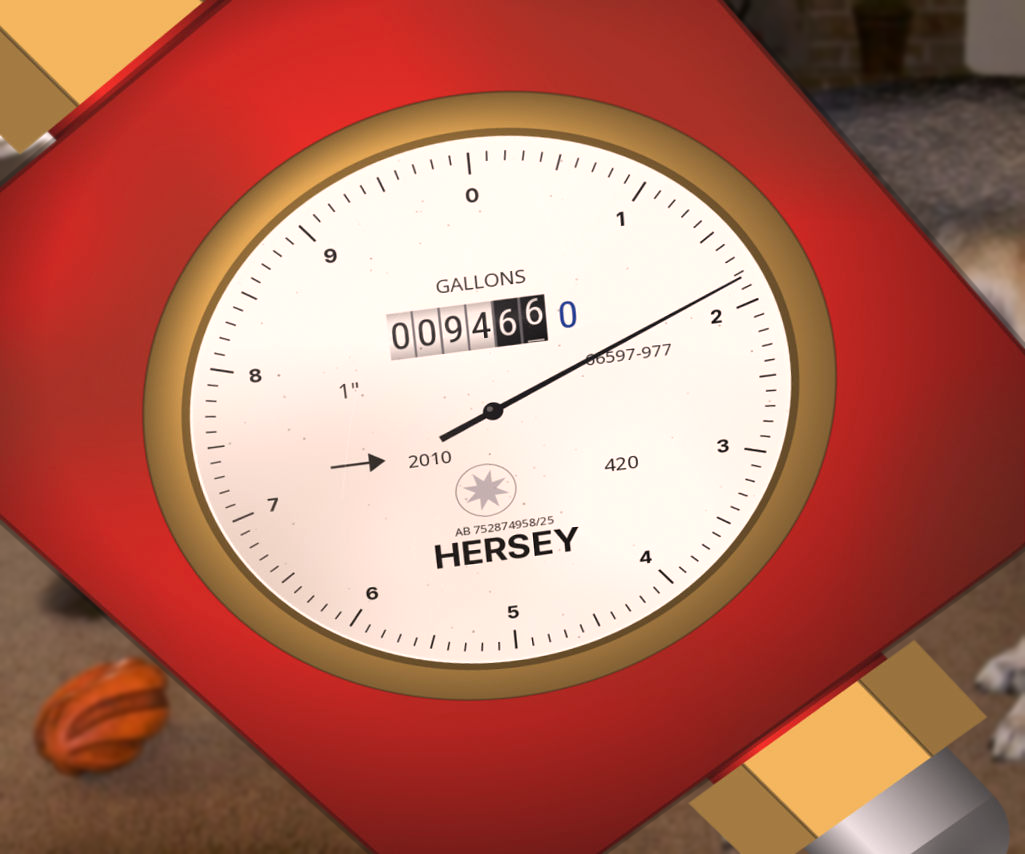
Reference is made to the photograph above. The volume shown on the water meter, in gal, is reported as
94661.8 gal
